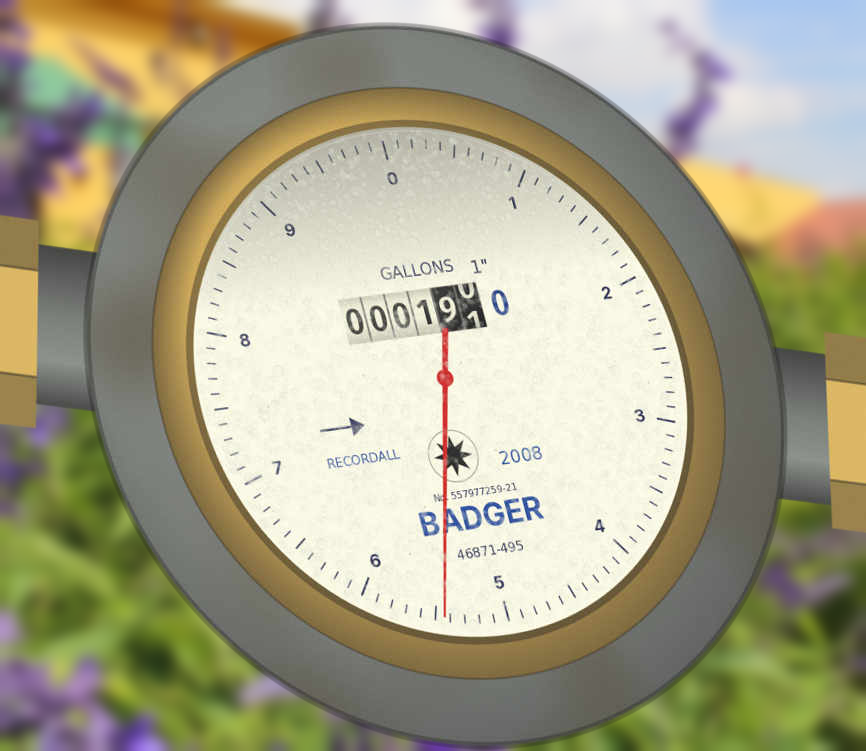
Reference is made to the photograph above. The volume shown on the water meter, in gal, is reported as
1905.4 gal
